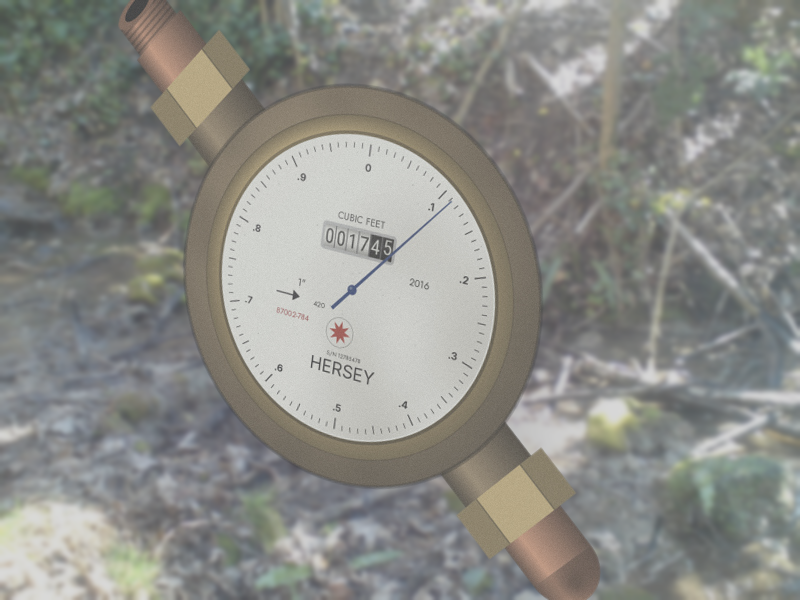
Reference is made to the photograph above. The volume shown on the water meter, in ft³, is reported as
1745.11 ft³
